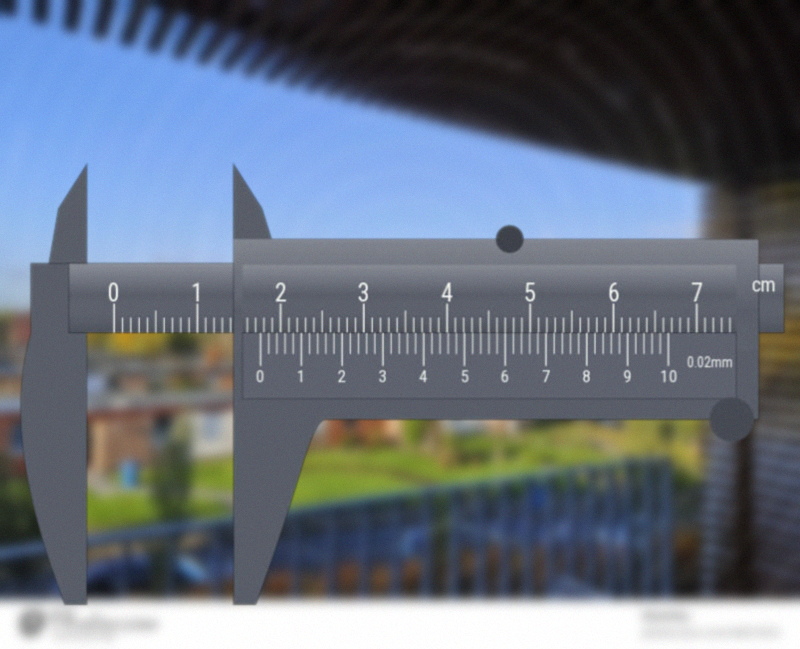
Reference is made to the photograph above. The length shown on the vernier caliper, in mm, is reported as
17.6 mm
